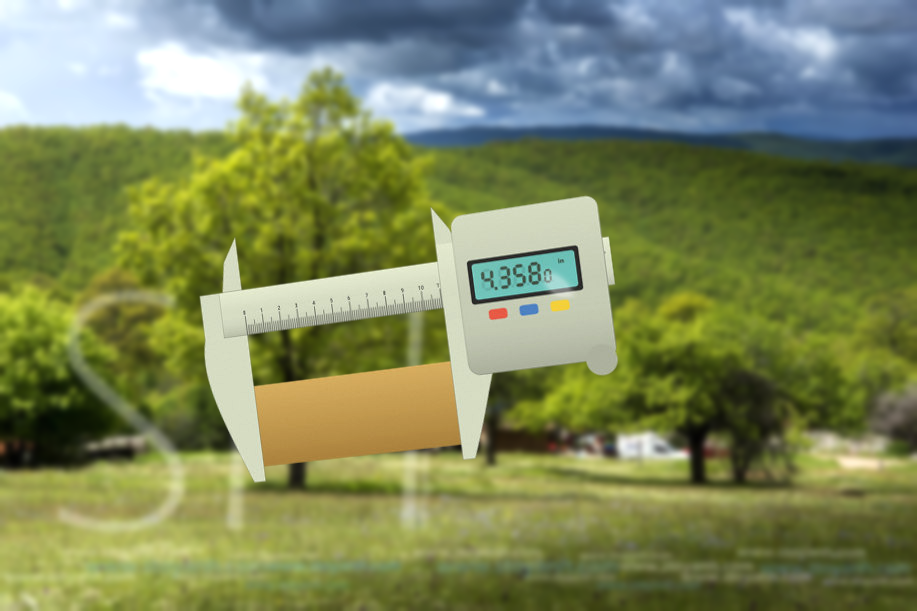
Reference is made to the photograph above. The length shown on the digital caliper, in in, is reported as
4.3580 in
